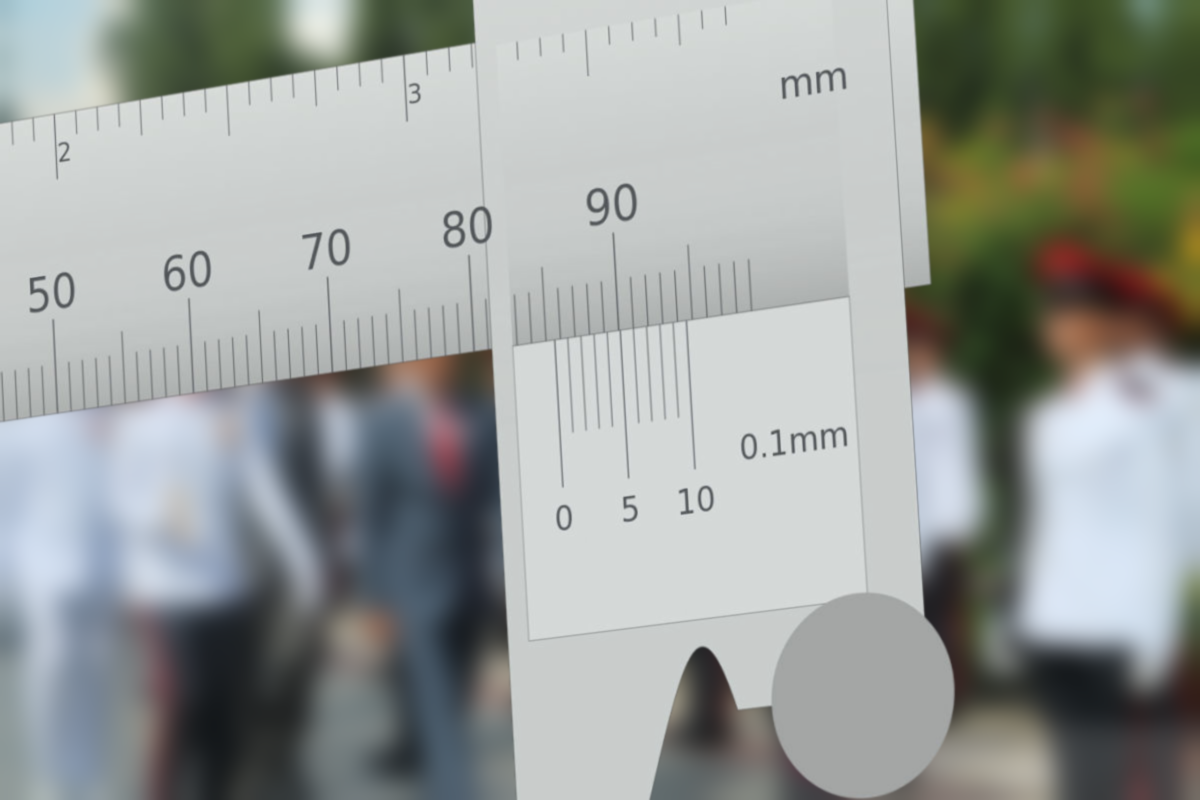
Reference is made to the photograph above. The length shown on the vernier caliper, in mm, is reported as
85.6 mm
